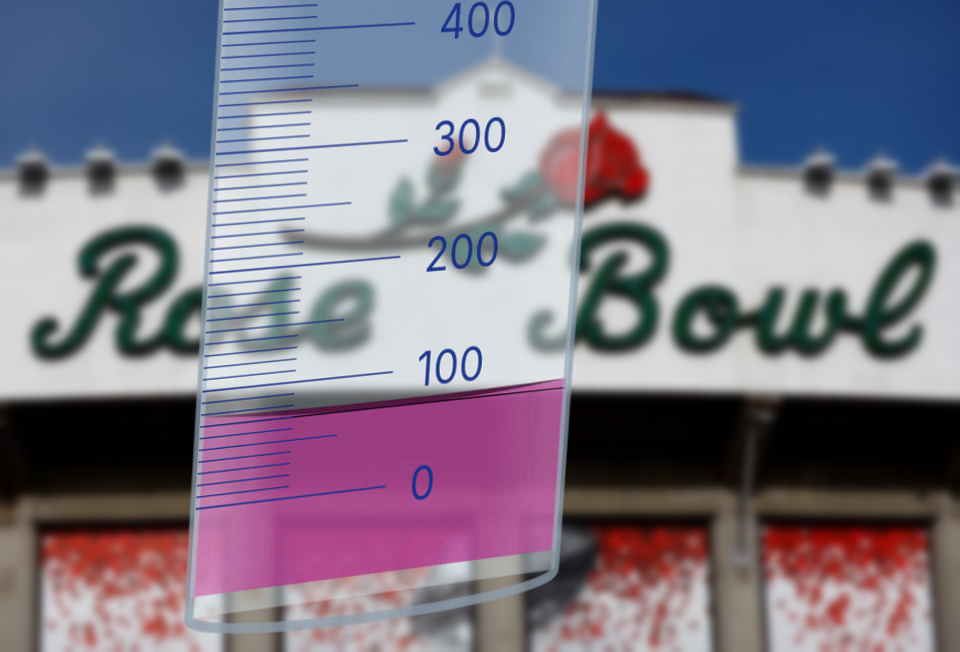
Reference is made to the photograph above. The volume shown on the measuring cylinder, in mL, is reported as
70 mL
